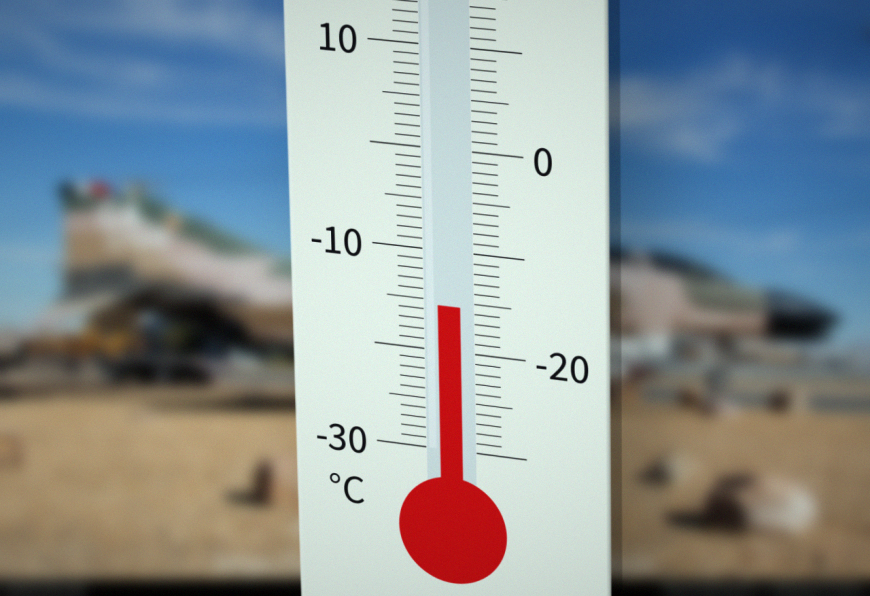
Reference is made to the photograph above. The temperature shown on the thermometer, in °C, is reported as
-15.5 °C
